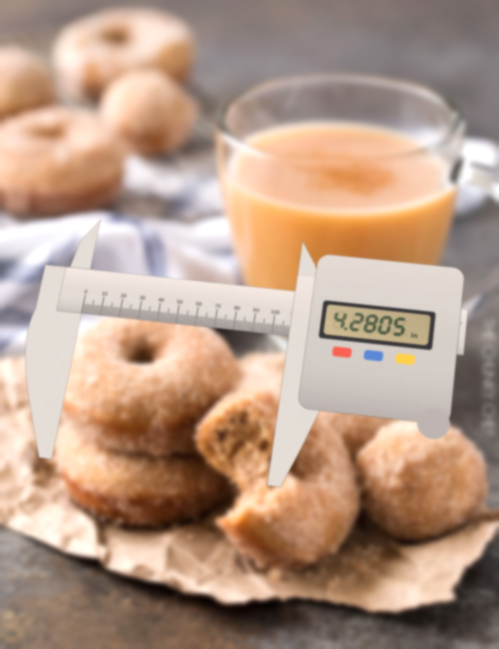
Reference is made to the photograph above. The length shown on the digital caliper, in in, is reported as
4.2805 in
